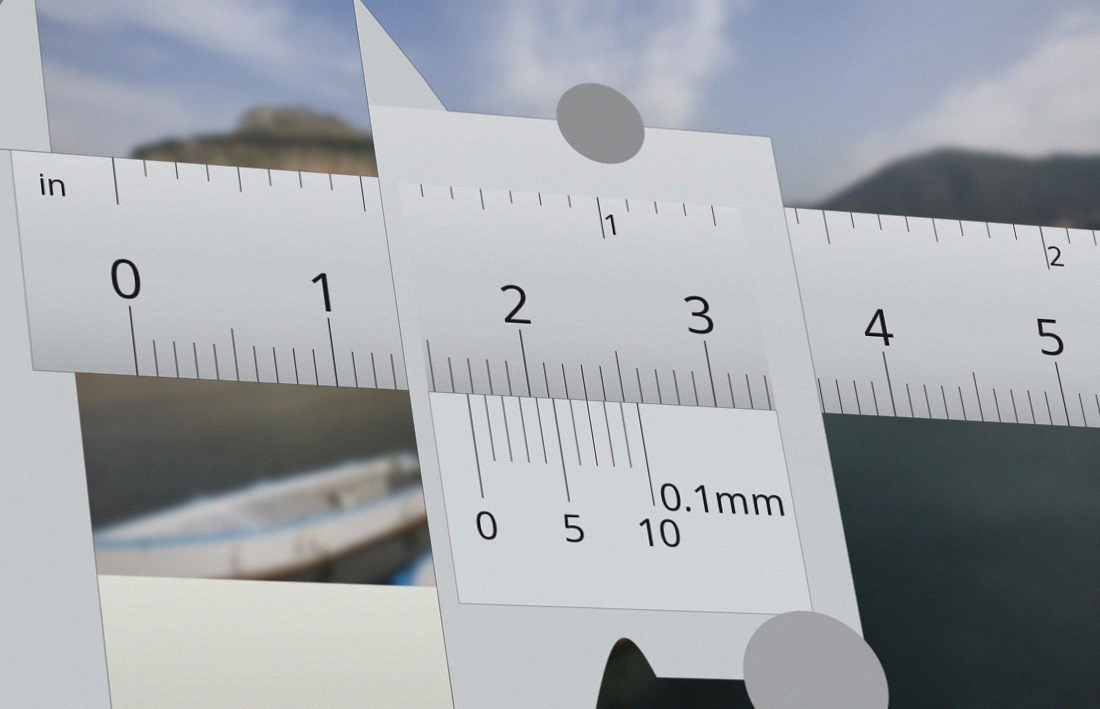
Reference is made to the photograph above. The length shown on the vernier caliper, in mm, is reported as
16.7 mm
